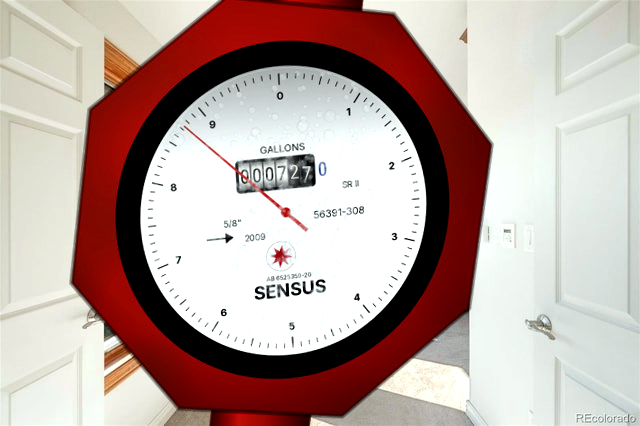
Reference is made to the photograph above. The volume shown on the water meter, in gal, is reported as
7268.7 gal
